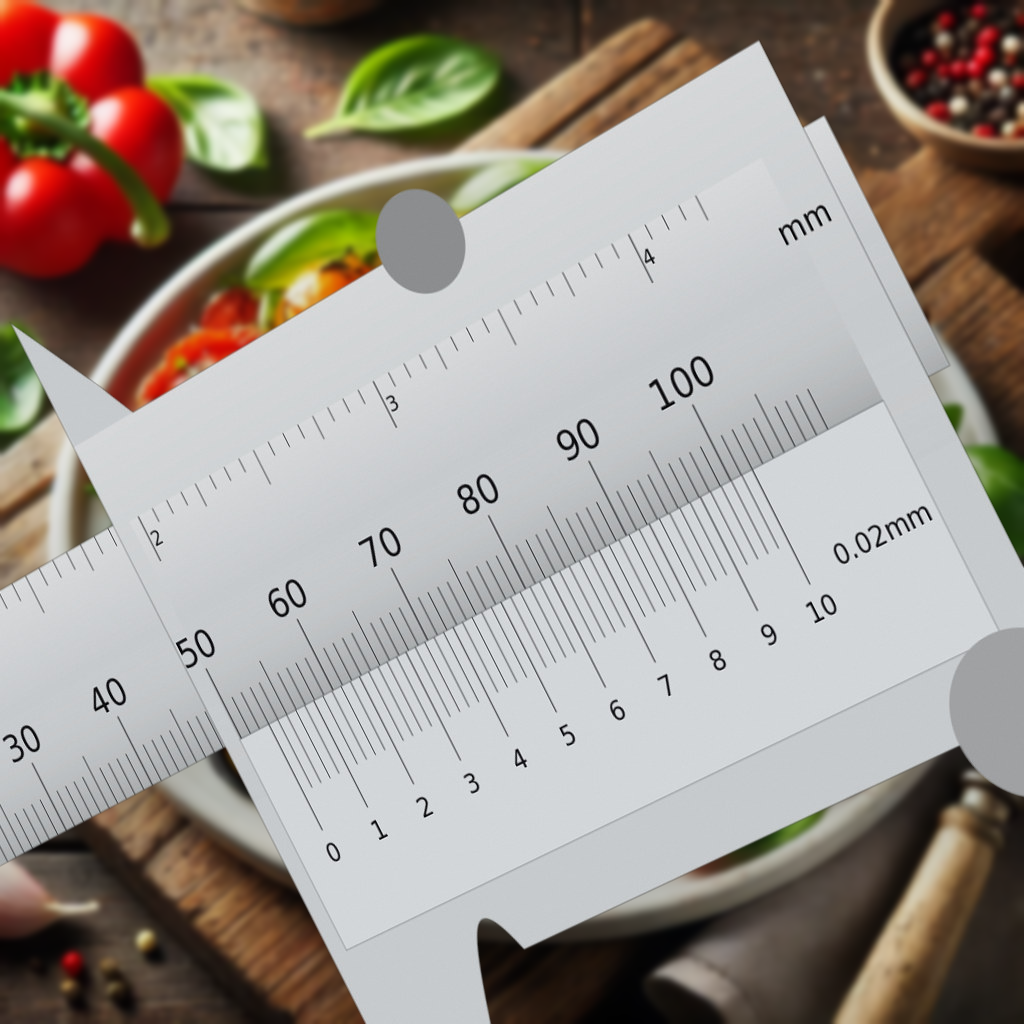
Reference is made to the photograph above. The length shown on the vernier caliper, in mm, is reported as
53.0 mm
